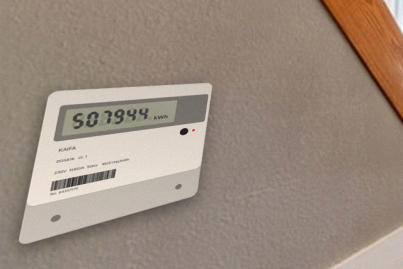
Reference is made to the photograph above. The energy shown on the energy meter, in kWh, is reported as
507944 kWh
